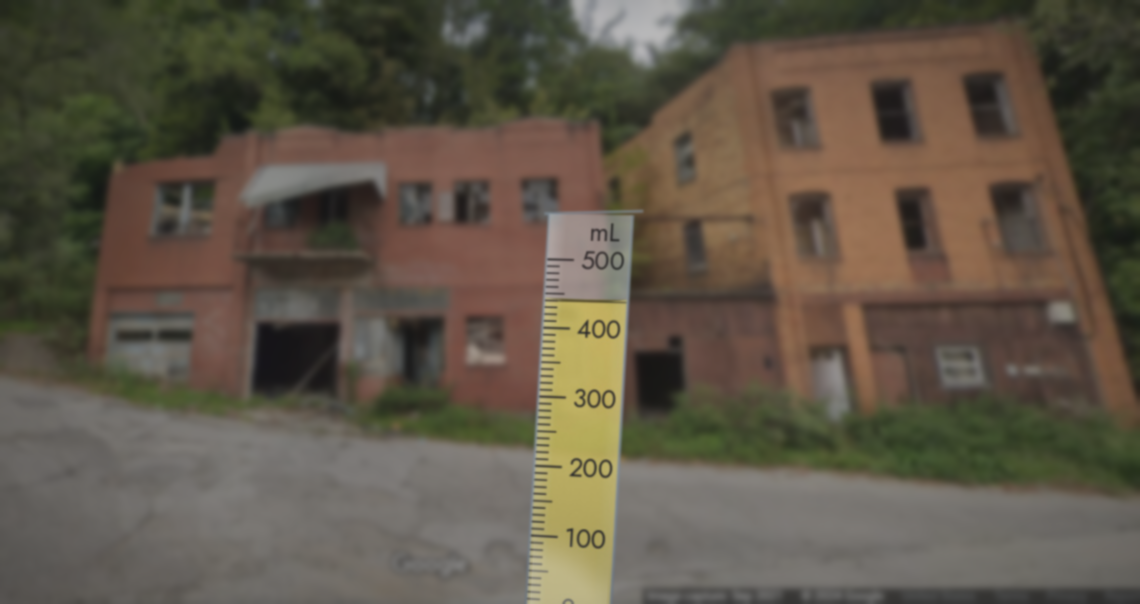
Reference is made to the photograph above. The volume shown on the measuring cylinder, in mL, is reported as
440 mL
